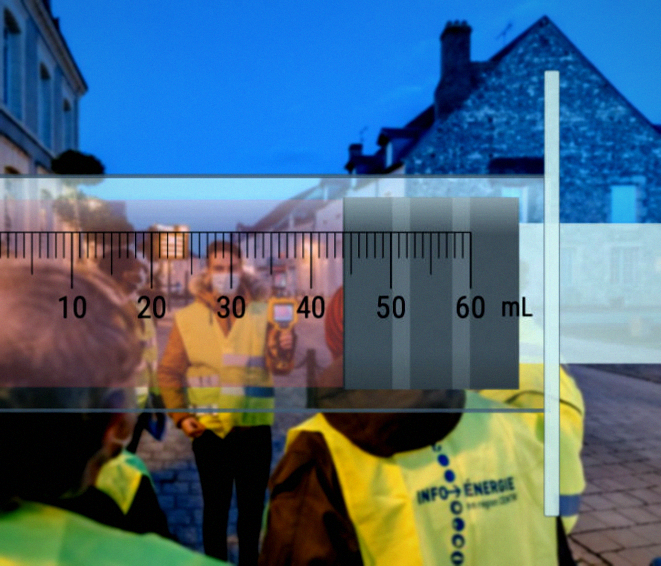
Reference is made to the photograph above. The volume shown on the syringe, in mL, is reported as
44 mL
